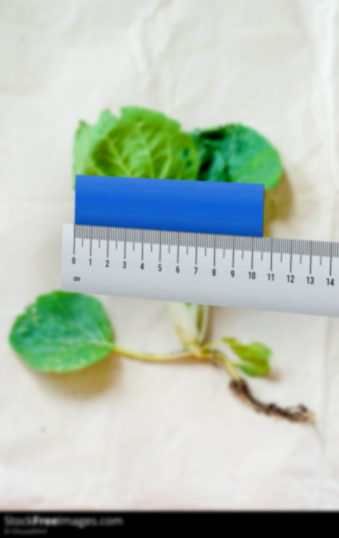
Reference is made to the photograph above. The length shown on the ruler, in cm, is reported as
10.5 cm
